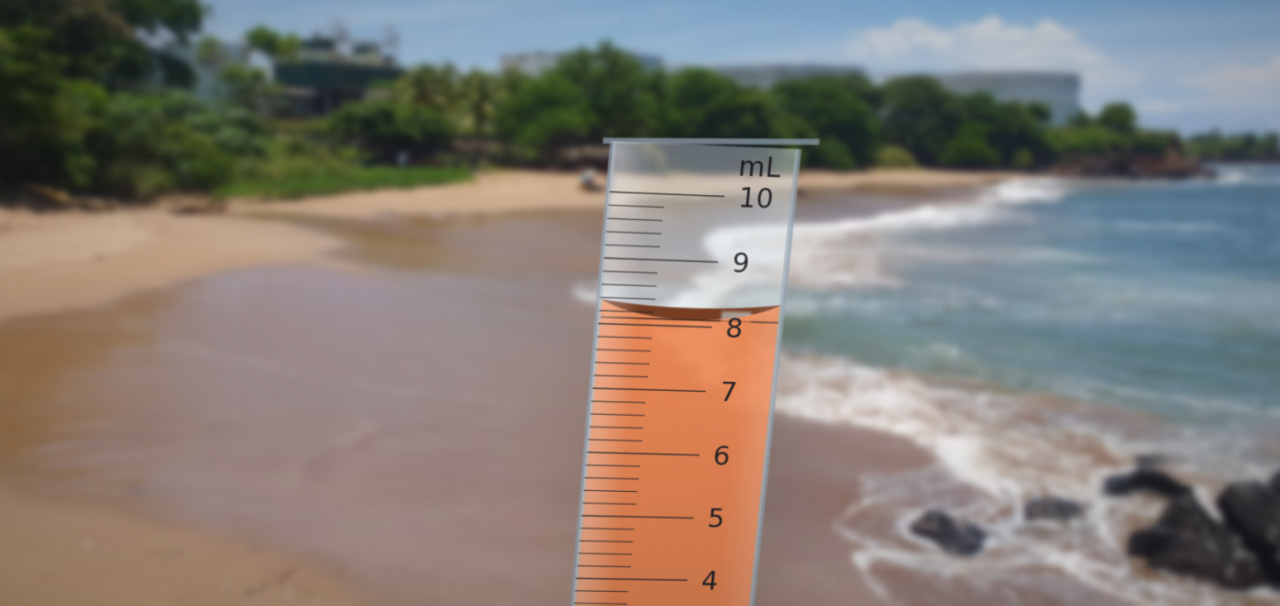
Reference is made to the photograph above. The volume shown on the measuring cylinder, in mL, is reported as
8.1 mL
